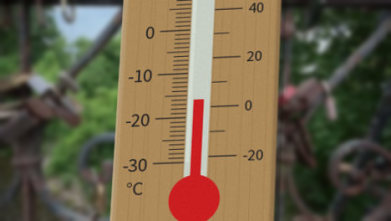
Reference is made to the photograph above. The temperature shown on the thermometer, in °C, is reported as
-16 °C
